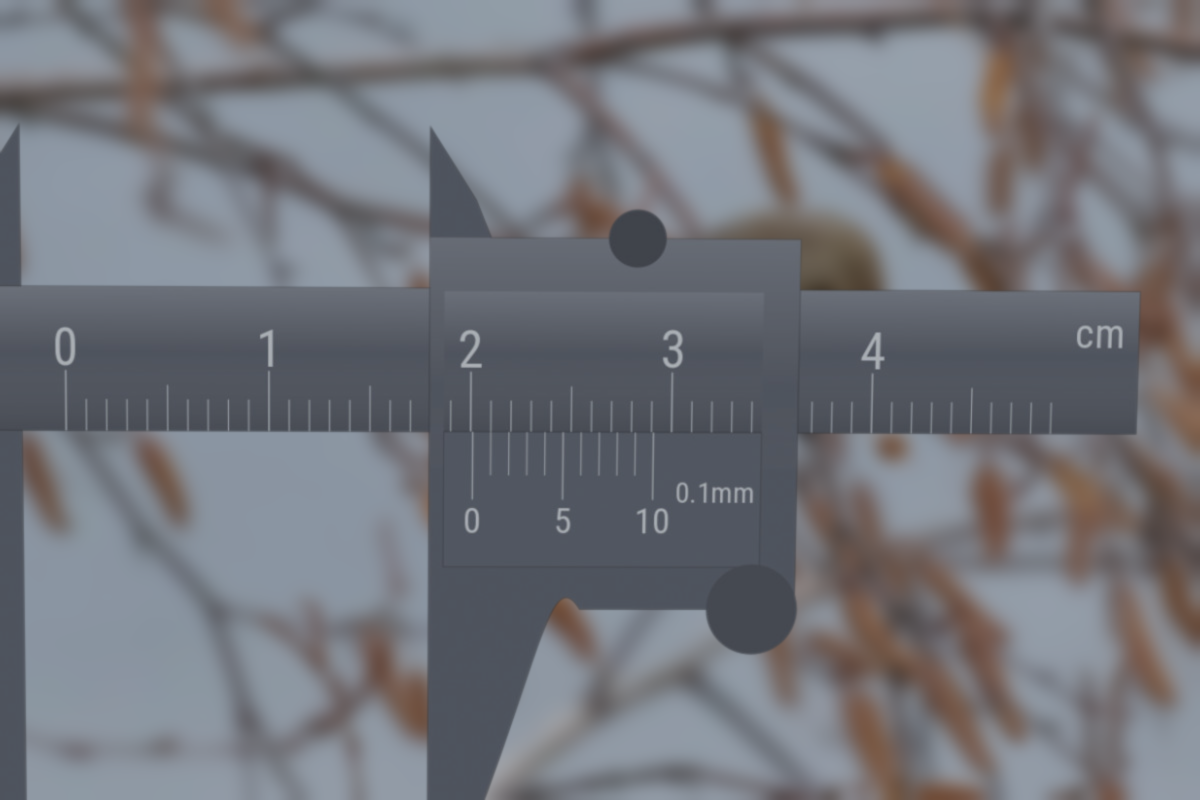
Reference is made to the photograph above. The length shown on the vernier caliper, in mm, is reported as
20.1 mm
